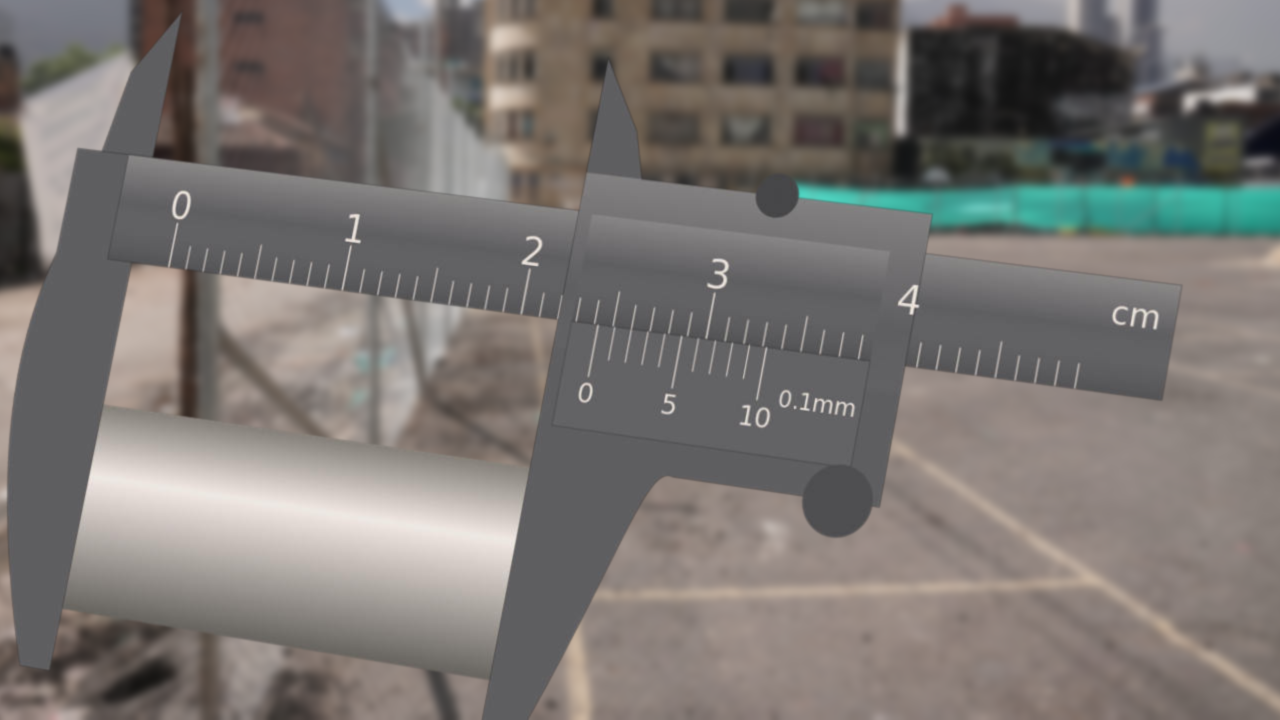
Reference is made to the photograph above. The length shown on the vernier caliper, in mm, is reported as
24.2 mm
